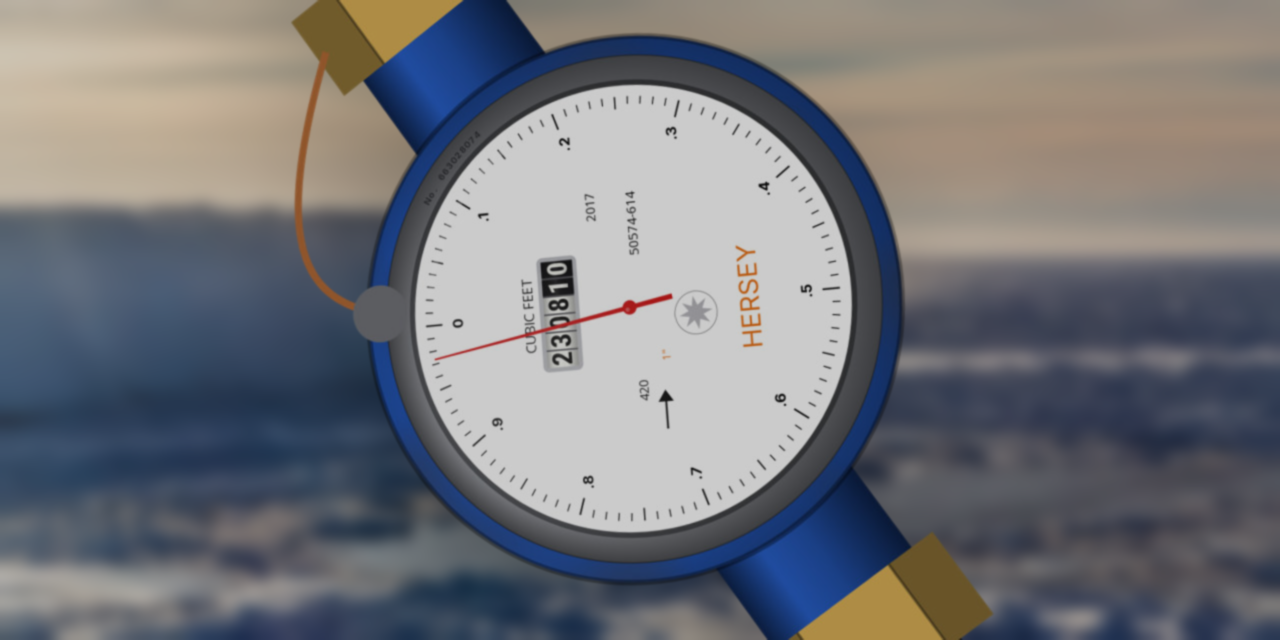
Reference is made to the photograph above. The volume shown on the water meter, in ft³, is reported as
230809.97 ft³
